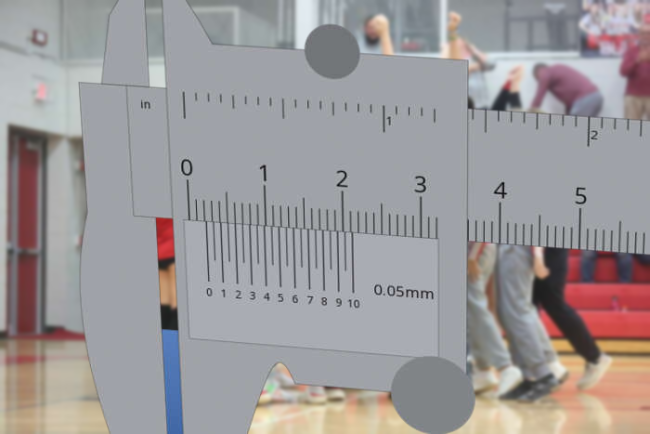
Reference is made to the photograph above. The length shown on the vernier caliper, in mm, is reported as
2.2 mm
